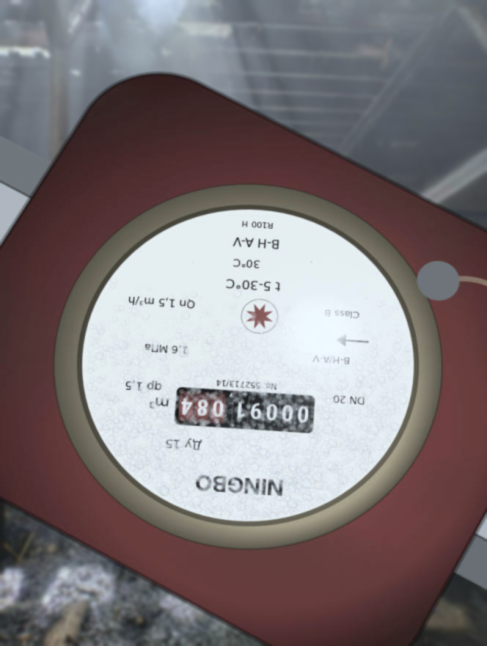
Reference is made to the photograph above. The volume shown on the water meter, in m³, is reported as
91.084 m³
